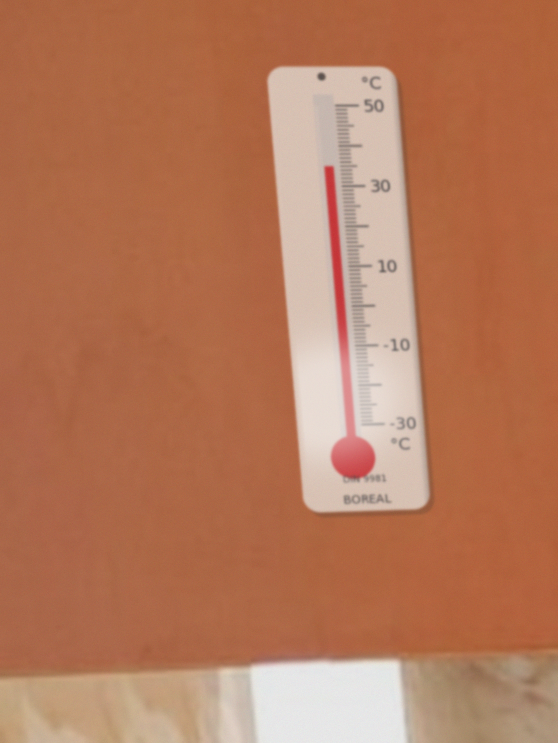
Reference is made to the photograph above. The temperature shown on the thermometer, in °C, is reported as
35 °C
